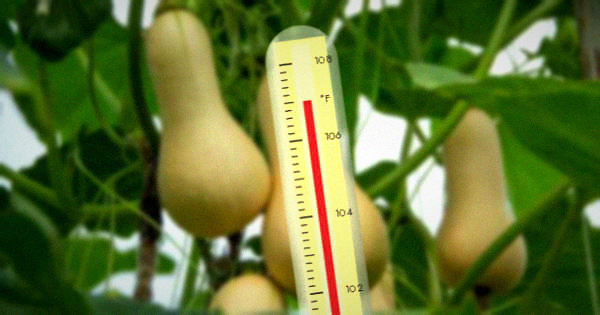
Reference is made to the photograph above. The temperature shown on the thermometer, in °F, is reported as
107 °F
